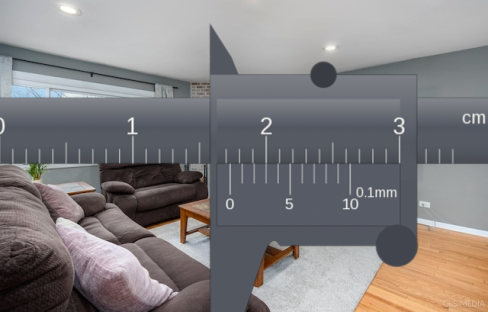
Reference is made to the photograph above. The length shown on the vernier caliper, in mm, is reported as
17.3 mm
